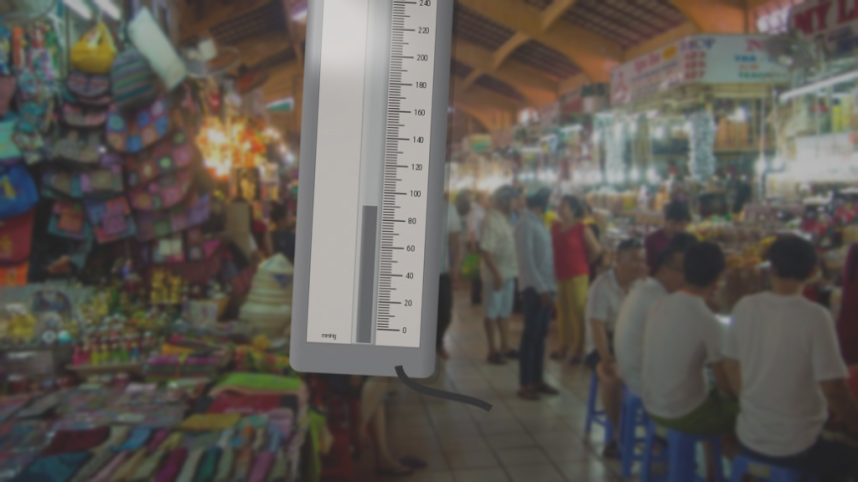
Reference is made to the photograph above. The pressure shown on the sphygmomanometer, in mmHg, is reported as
90 mmHg
